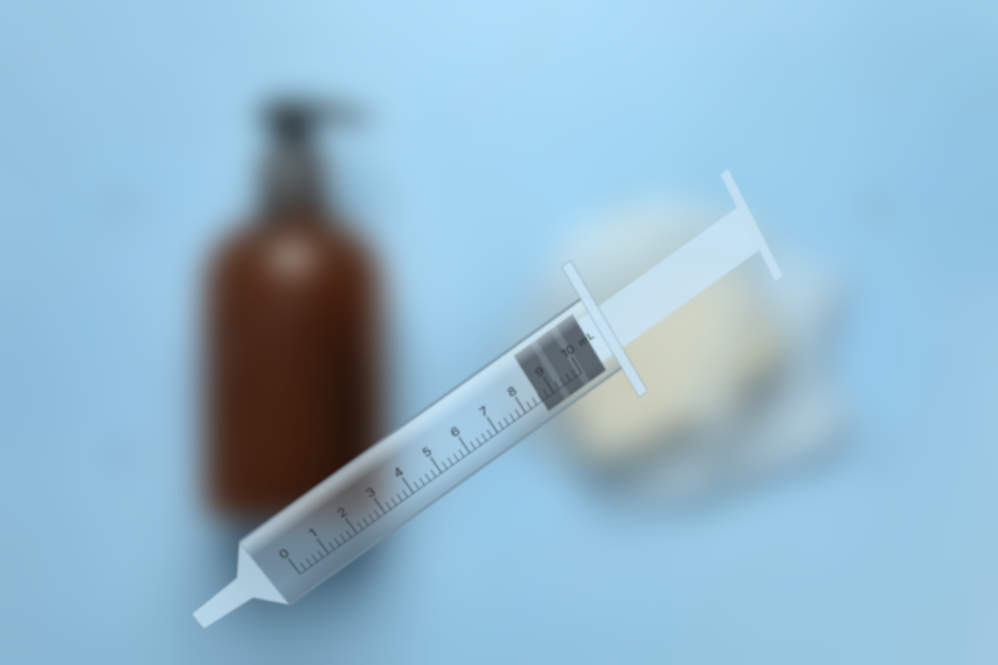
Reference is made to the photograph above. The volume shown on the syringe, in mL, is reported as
8.6 mL
